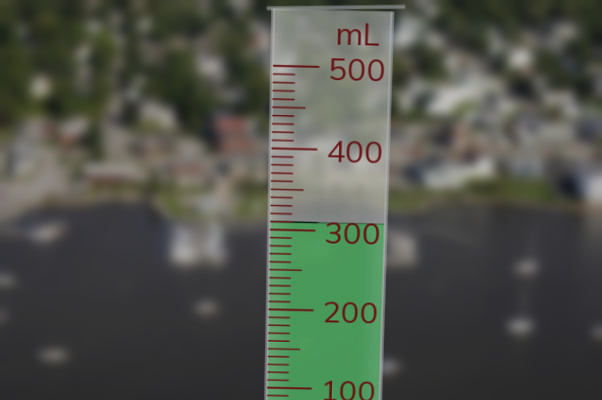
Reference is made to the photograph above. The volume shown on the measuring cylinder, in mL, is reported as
310 mL
